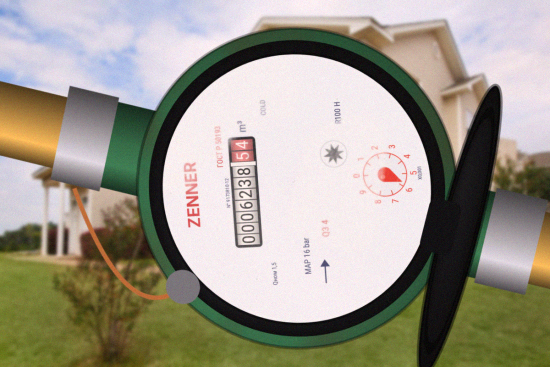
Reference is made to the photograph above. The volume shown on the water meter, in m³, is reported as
6238.545 m³
